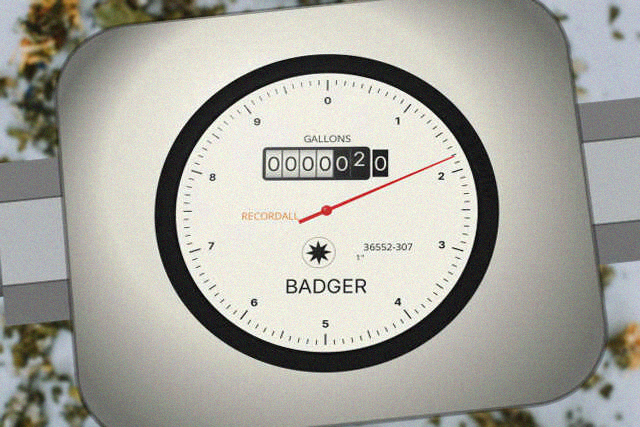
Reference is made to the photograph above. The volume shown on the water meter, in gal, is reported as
21.8 gal
